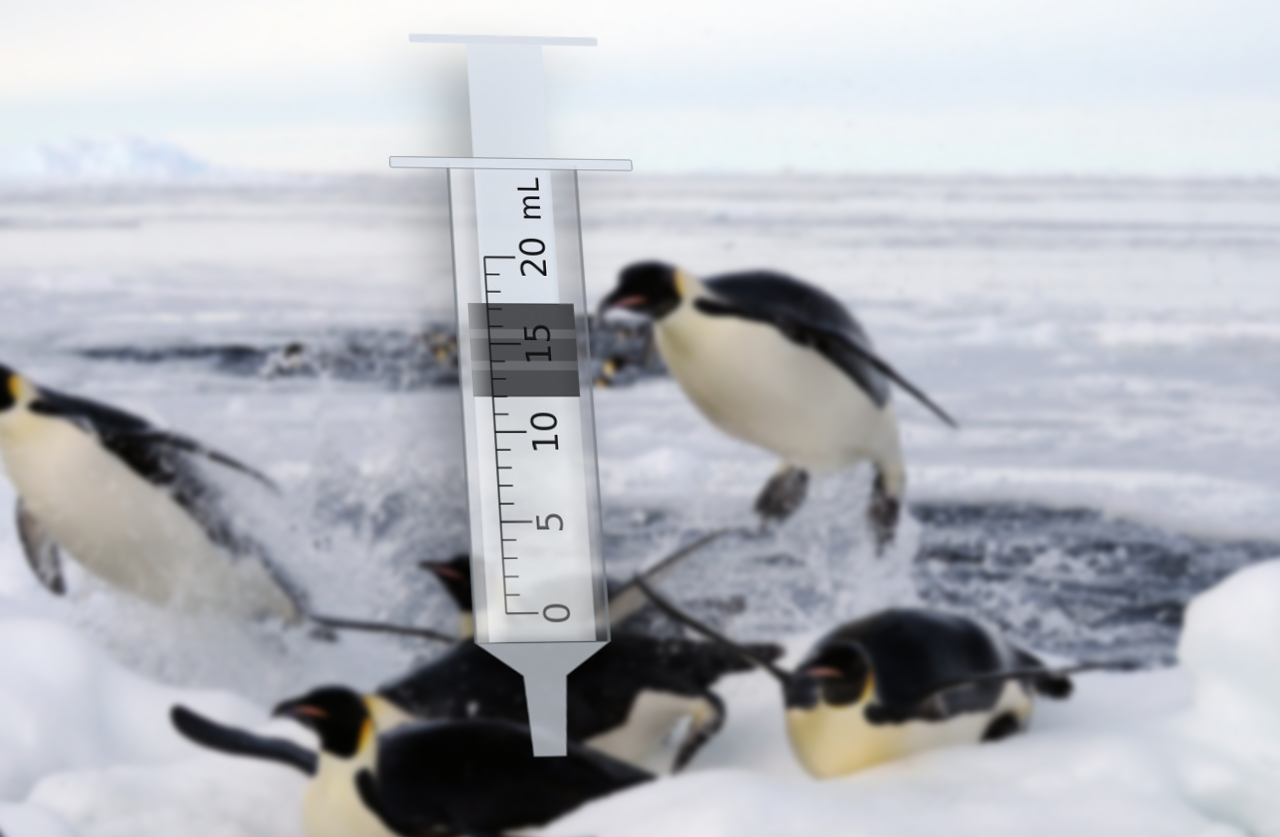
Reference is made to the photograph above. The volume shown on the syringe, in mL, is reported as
12 mL
